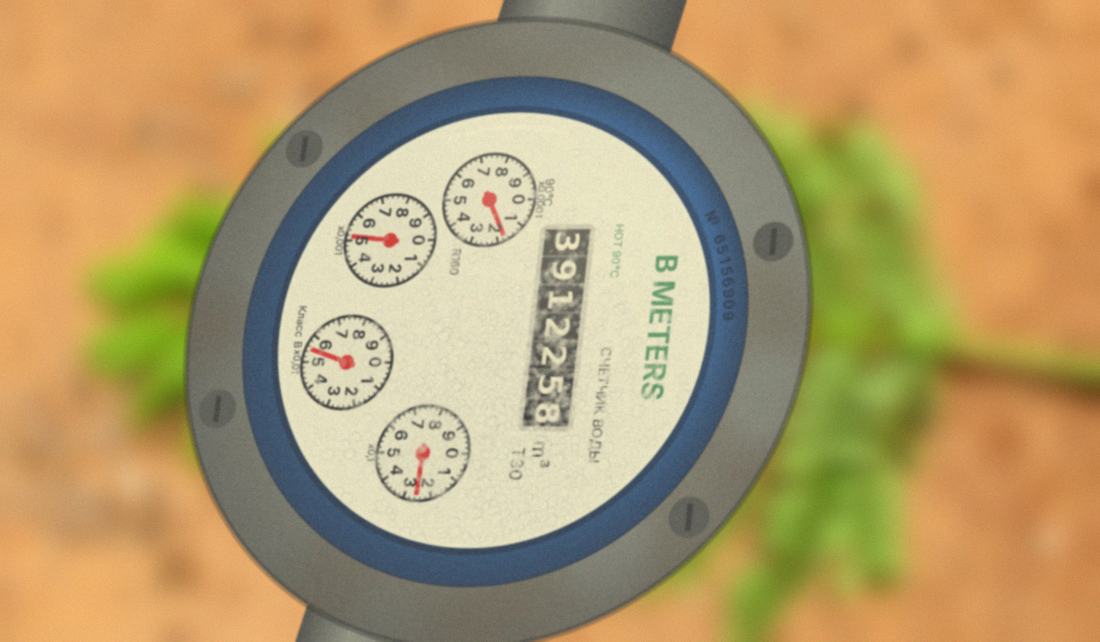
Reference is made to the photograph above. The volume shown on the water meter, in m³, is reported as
3912258.2551 m³
